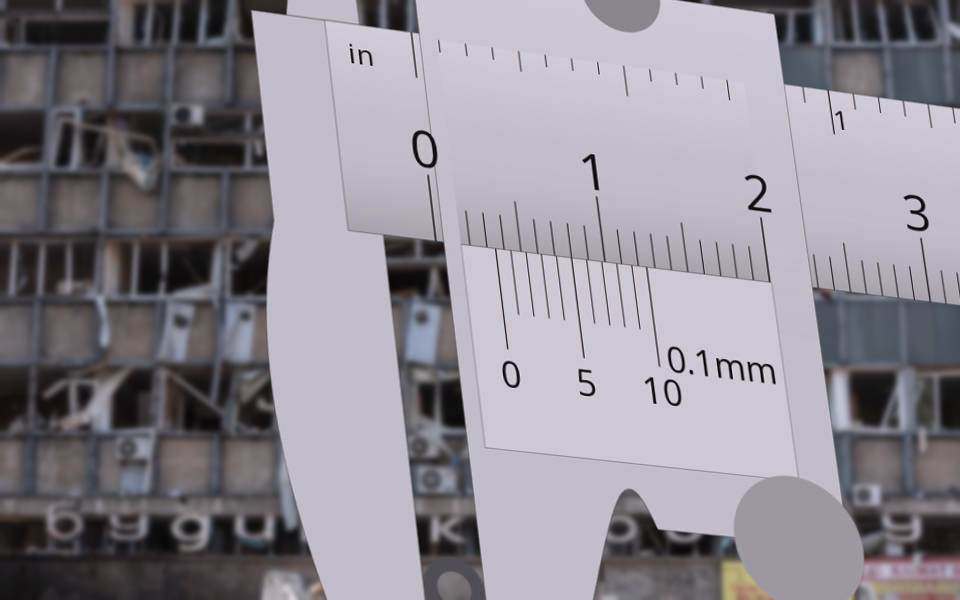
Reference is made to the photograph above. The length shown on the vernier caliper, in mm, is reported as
3.5 mm
